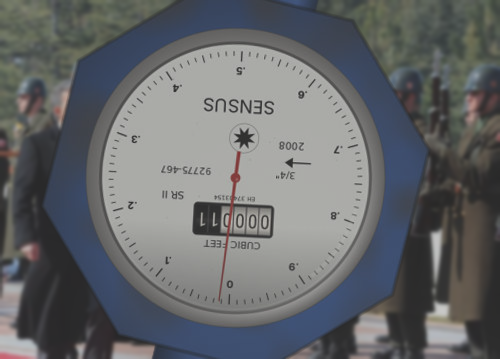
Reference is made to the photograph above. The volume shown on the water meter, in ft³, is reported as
11.01 ft³
